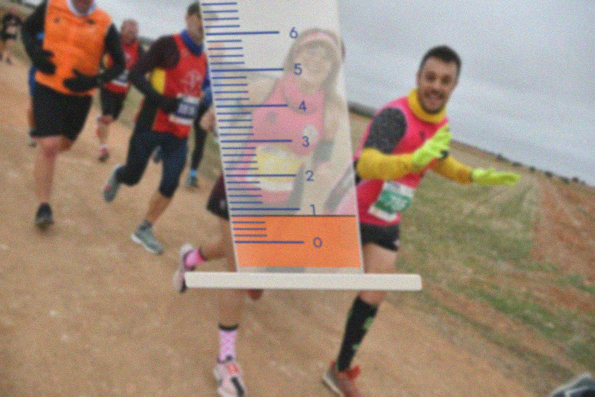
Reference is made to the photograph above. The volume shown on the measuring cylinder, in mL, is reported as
0.8 mL
